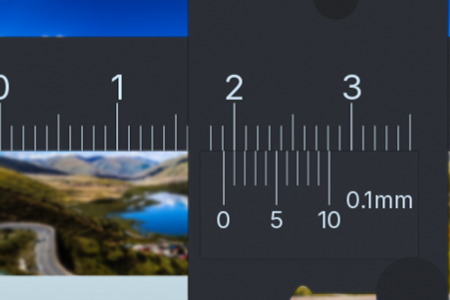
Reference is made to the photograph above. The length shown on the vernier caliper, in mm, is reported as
19.1 mm
